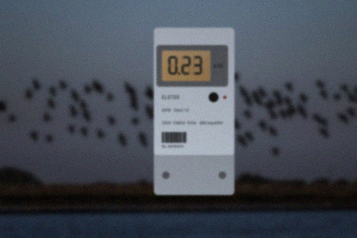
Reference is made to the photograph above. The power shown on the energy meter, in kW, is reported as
0.23 kW
